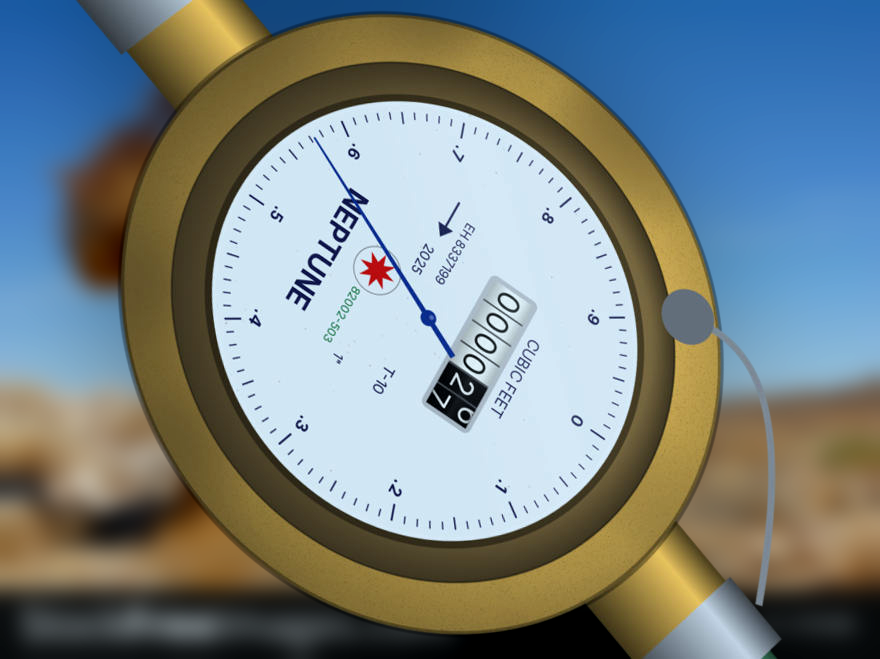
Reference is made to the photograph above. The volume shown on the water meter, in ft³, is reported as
26.57 ft³
